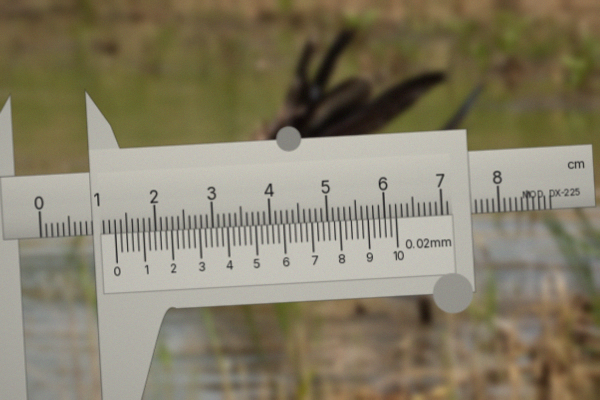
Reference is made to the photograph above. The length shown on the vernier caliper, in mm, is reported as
13.0 mm
